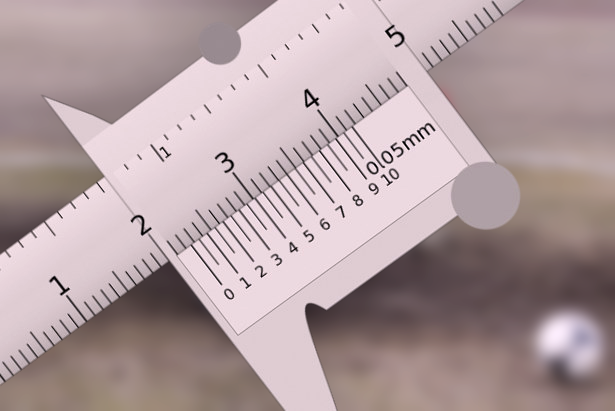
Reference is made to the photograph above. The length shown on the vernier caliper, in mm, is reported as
22.6 mm
